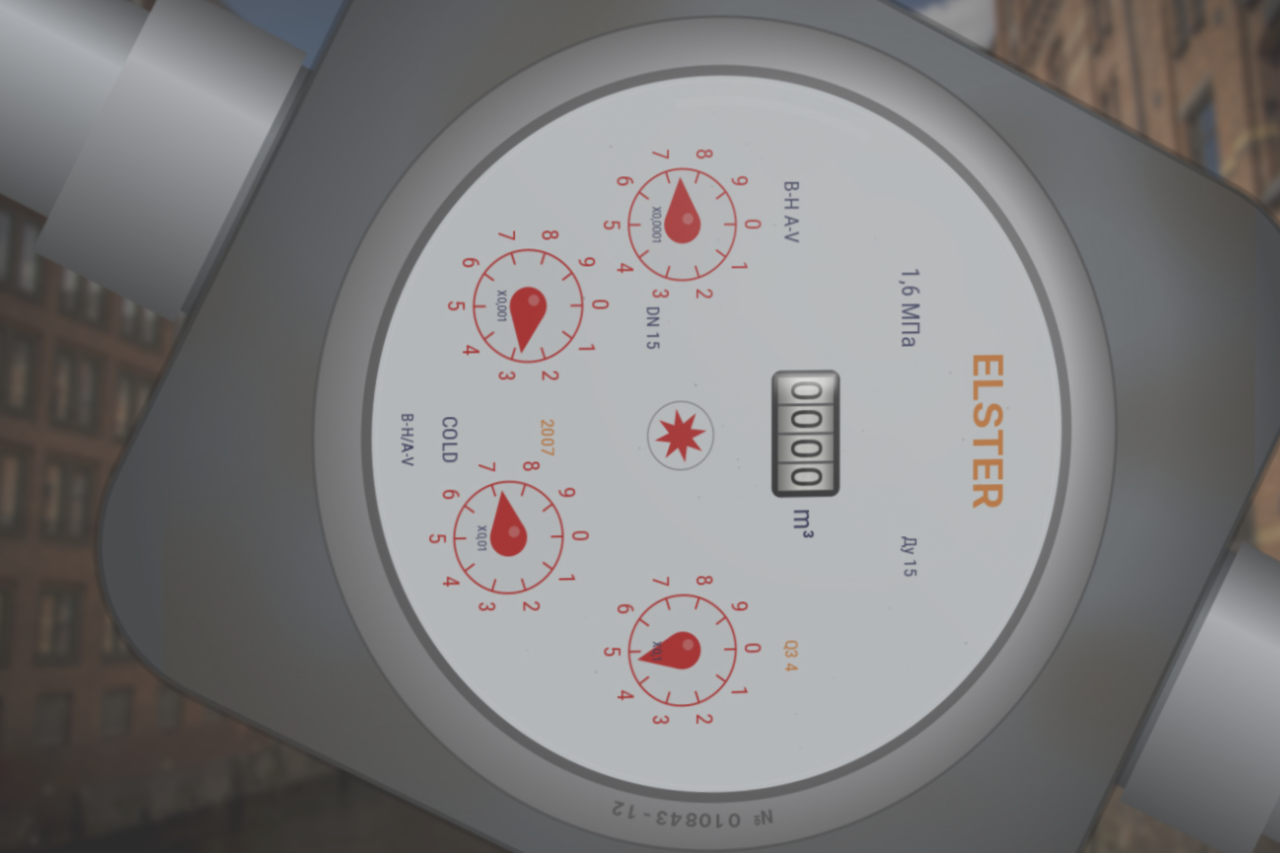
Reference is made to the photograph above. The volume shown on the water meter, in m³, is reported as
0.4727 m³
